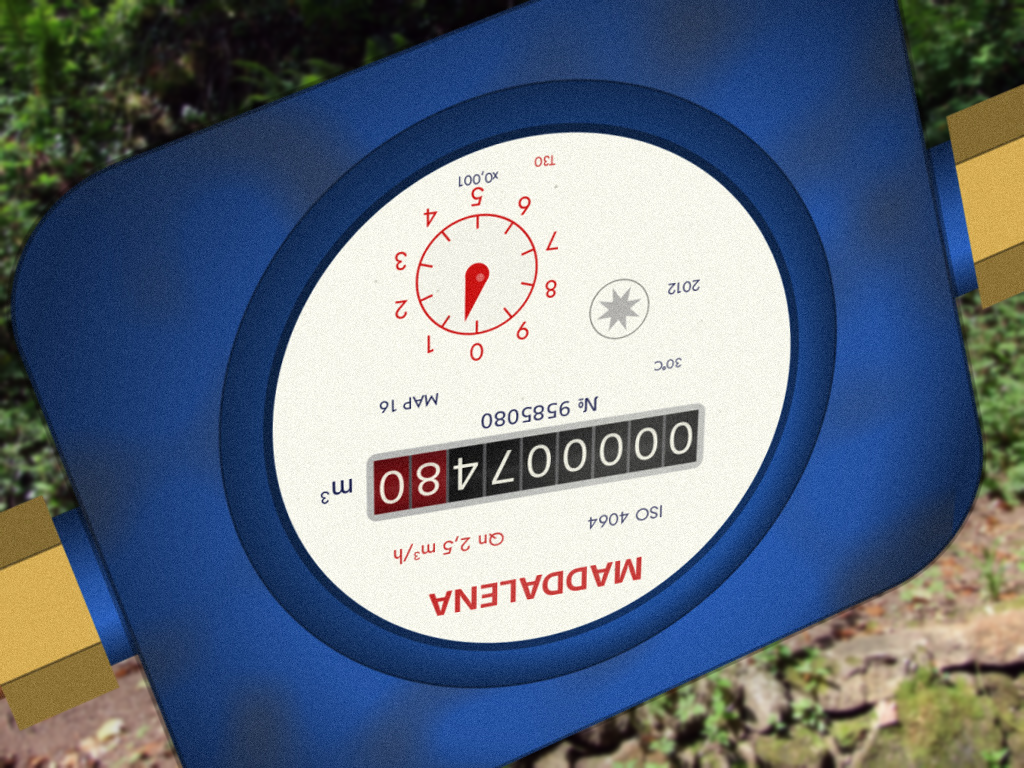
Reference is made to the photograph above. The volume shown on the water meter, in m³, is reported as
74.800 m³
